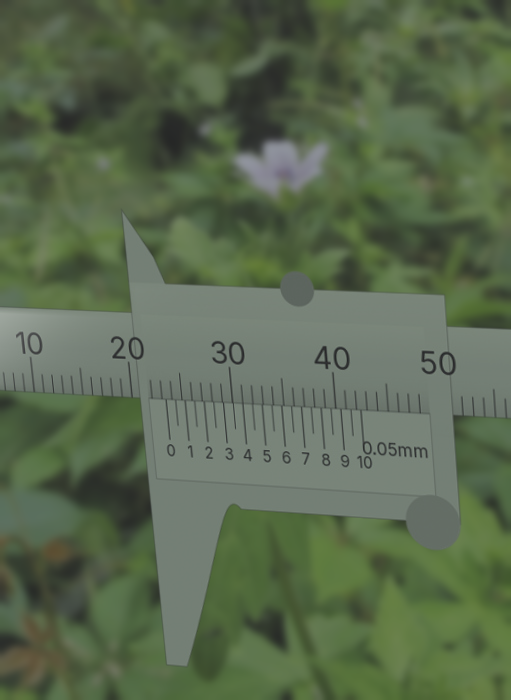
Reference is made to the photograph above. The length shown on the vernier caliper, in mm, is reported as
23.4 mm
